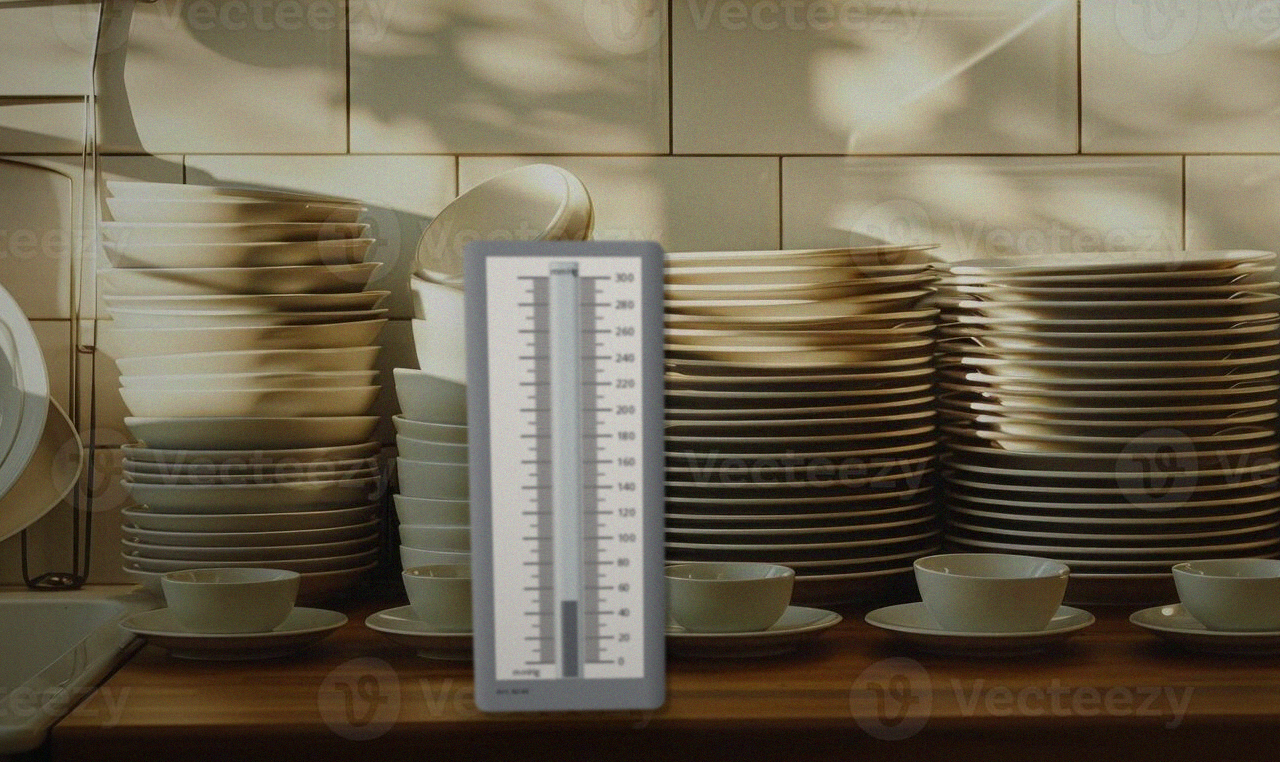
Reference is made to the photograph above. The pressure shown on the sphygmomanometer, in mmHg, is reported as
50 mmHg
